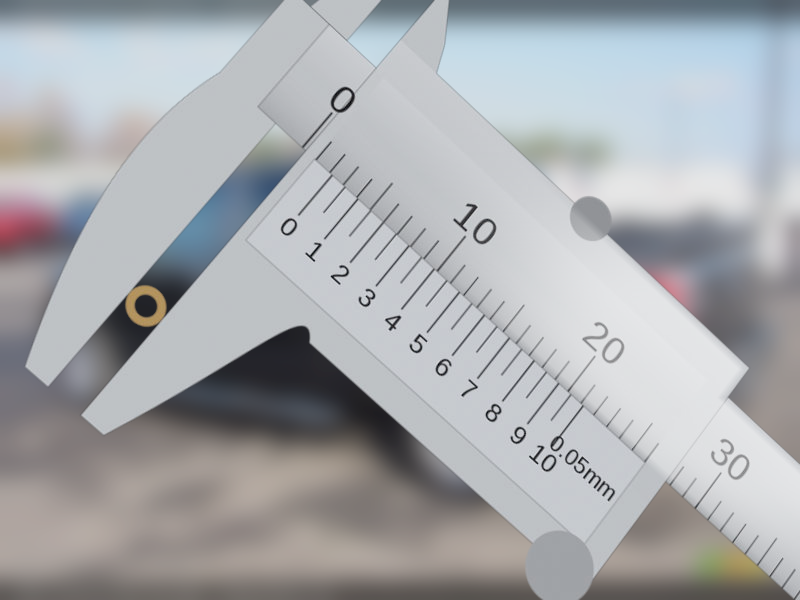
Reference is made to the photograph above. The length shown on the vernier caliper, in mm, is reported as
2.2 mm
